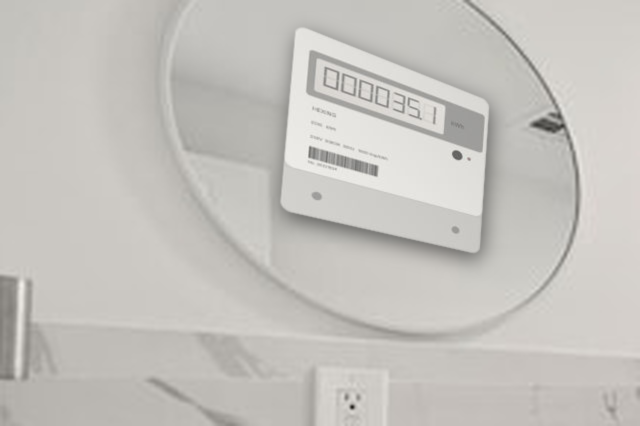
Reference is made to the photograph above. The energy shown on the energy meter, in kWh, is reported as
35.1 kWh
